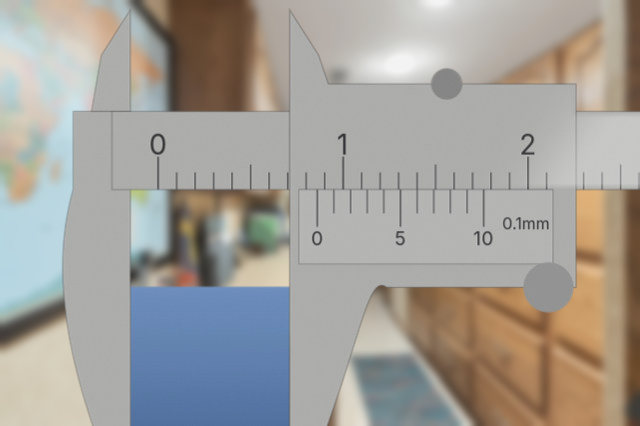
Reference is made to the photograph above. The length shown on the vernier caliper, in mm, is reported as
8.6 mm
